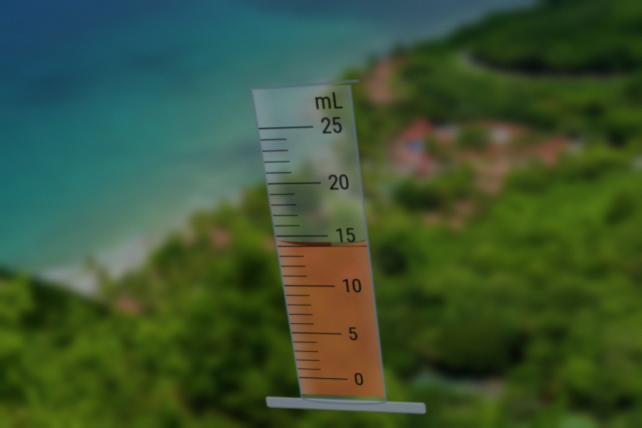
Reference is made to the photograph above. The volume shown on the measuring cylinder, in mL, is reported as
14 mL
